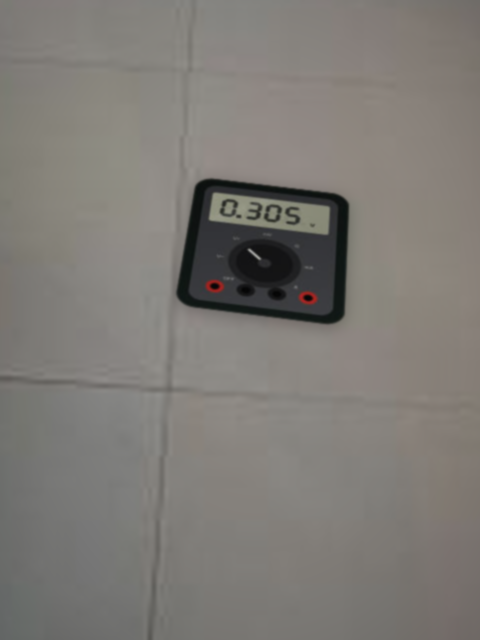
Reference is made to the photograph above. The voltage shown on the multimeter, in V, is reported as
0.305 V
